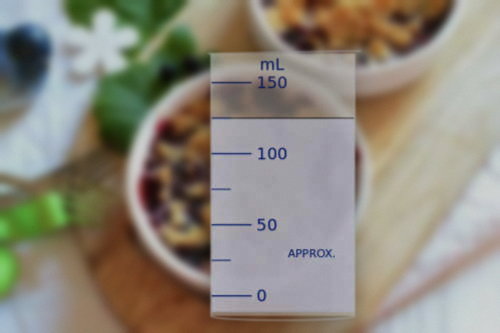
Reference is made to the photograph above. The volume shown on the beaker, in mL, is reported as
125 mL
